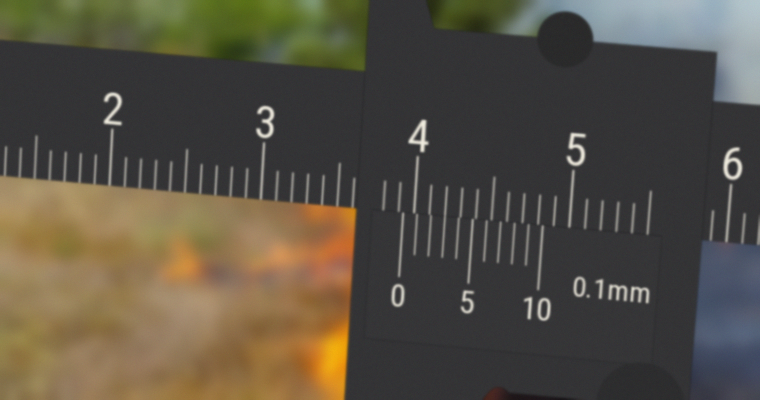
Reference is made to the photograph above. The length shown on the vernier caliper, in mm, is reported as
39.3 mm
